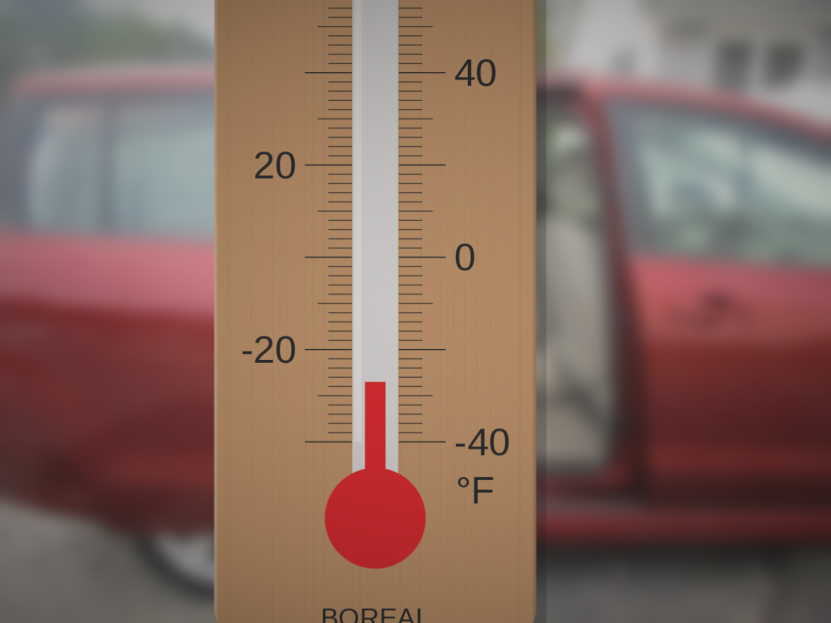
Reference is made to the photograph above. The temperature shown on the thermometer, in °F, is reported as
-27 °F
